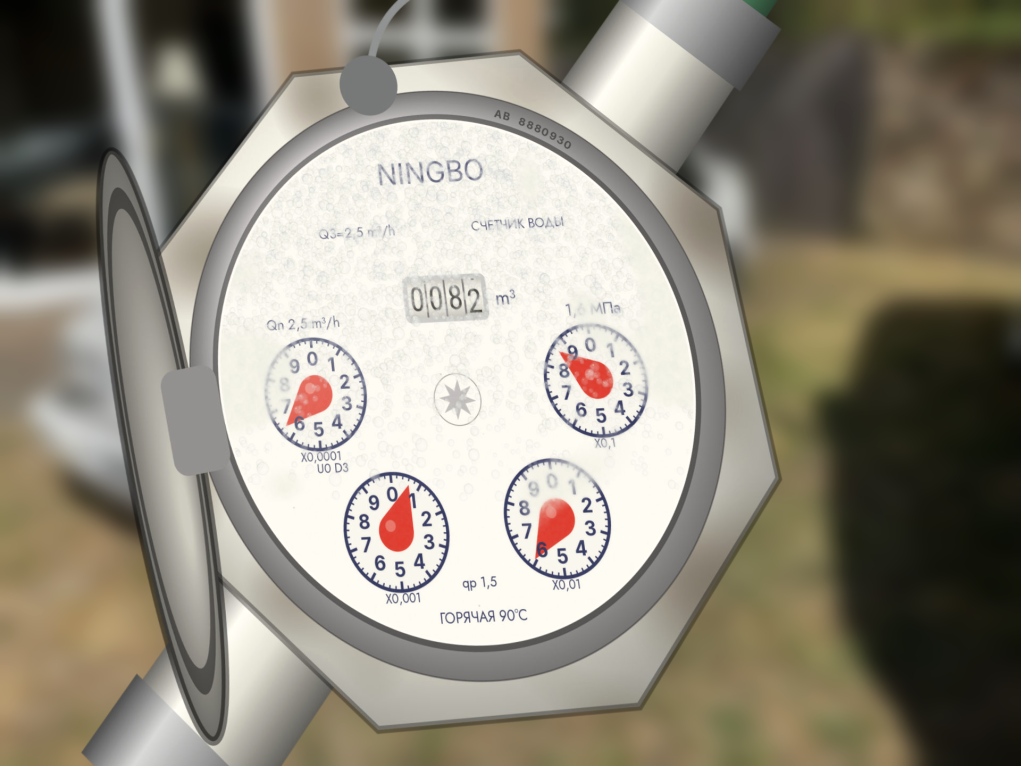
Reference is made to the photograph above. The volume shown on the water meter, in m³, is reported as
81.8606 m³
